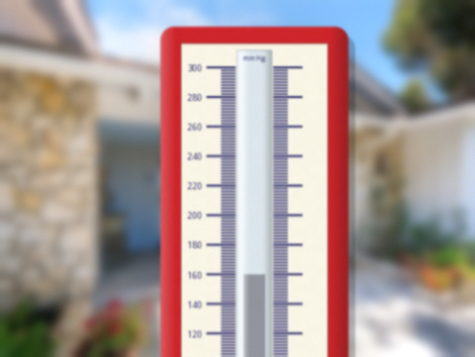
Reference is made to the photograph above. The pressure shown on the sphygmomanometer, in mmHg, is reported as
160 mmHg
